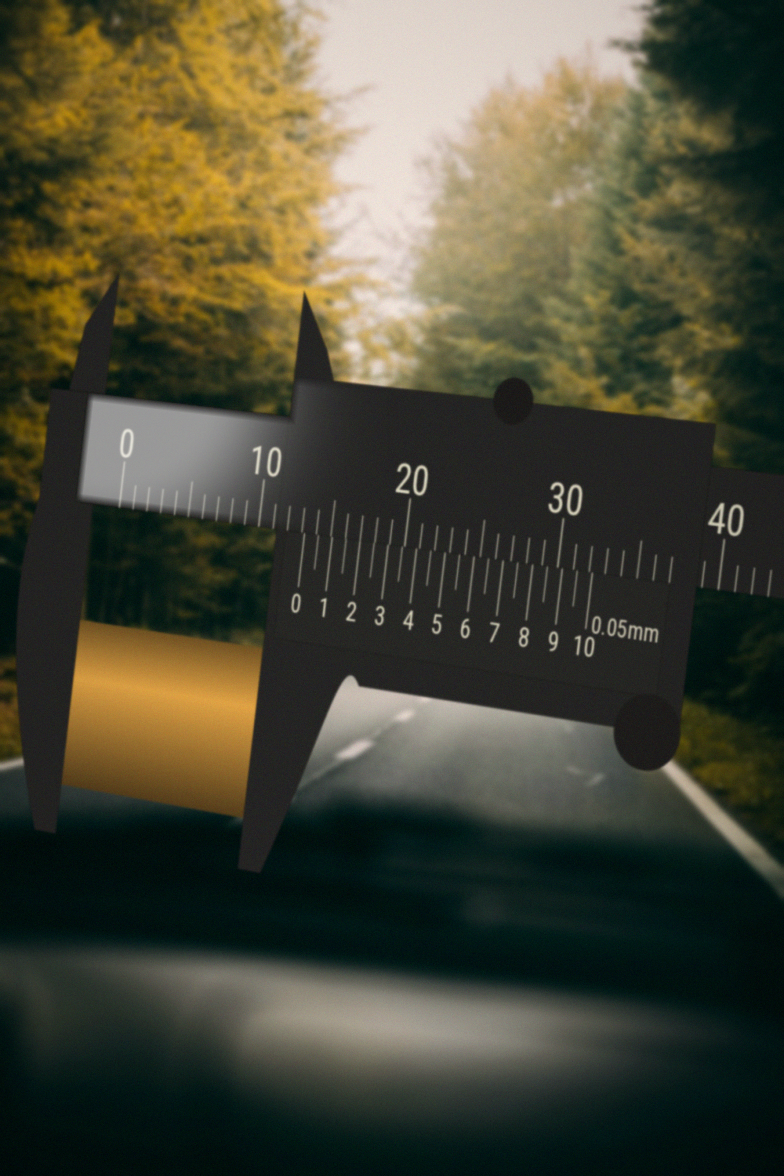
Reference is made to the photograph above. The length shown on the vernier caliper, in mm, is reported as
13.2 mm
